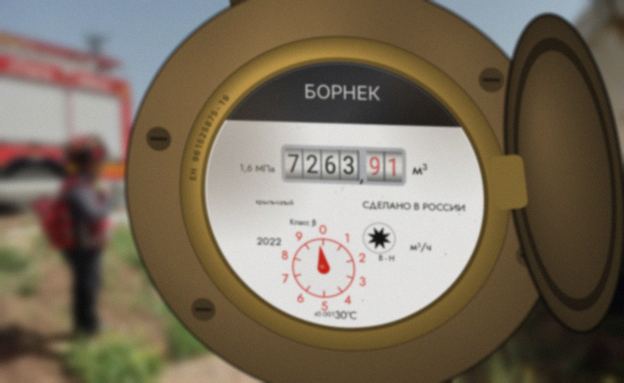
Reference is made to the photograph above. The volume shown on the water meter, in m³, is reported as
7263.909 m³
